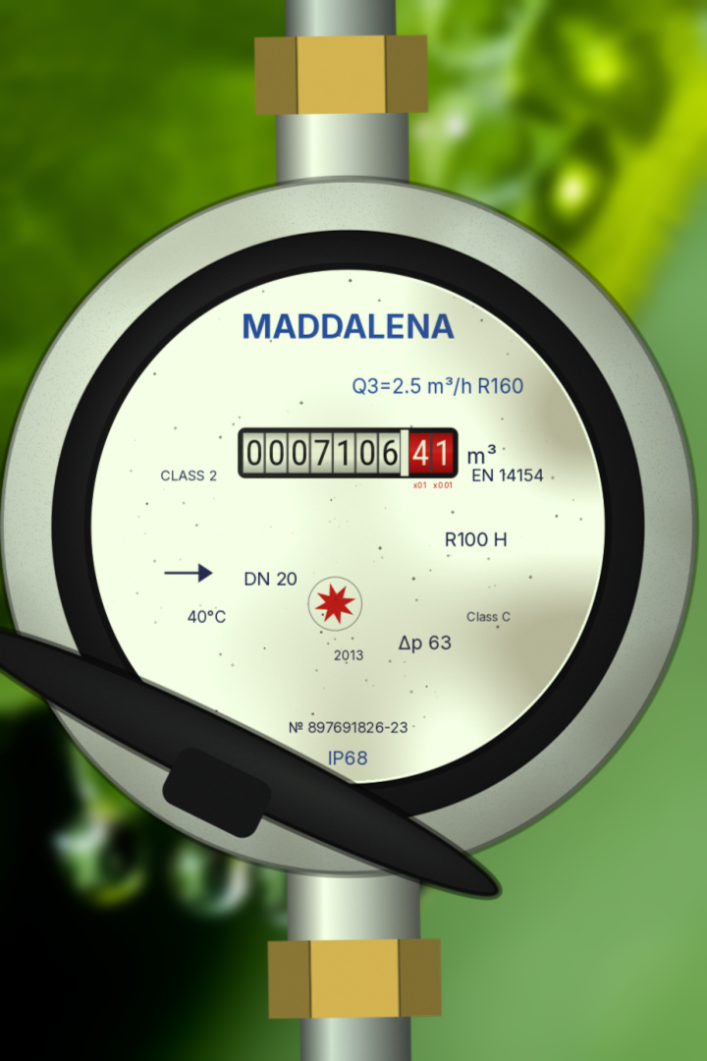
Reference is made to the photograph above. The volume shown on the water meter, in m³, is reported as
7106.41 m³
